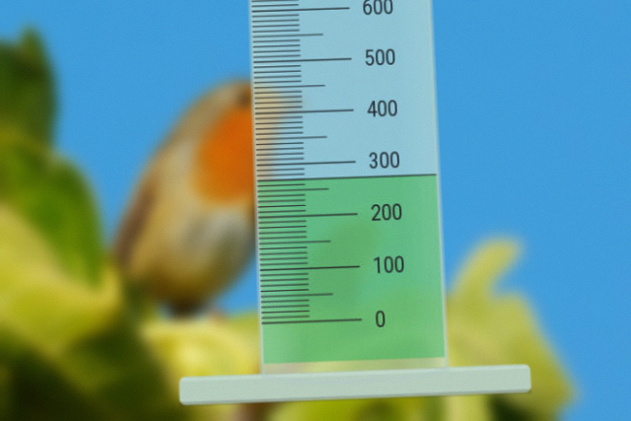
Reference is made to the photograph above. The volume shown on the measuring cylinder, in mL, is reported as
270 mL
